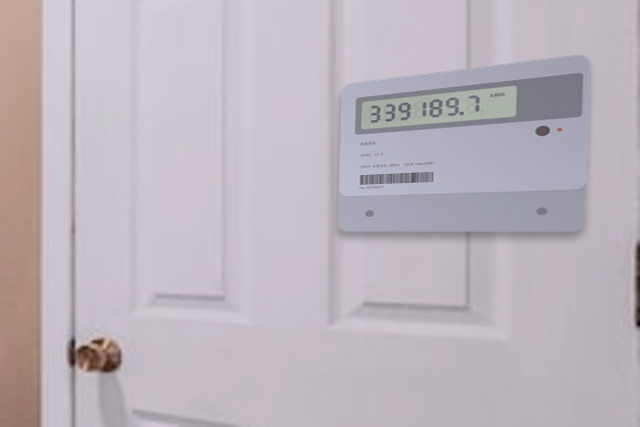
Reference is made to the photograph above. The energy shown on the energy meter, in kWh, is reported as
339189.7 kWh
